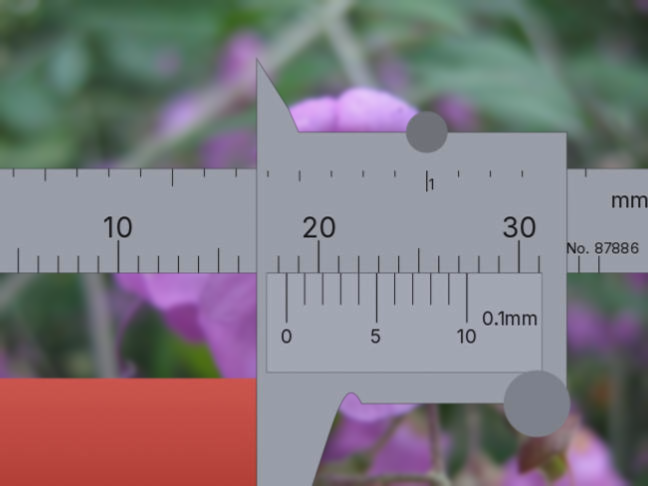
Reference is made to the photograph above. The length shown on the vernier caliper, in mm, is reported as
18.4 mm
